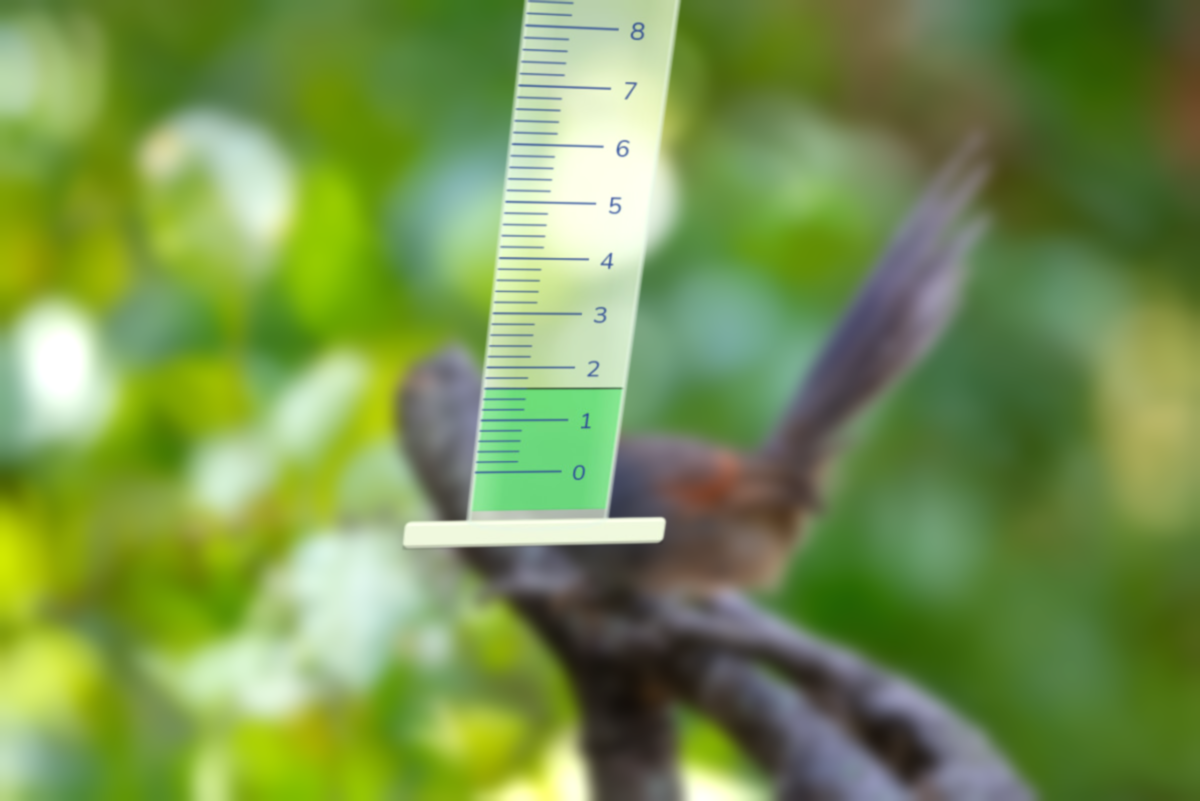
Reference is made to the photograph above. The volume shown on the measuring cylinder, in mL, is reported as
1.6 mL
